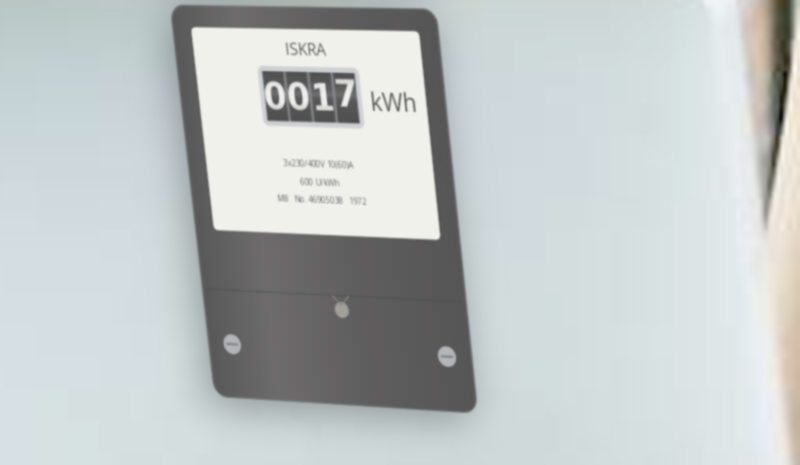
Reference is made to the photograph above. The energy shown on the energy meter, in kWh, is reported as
17 kWh
